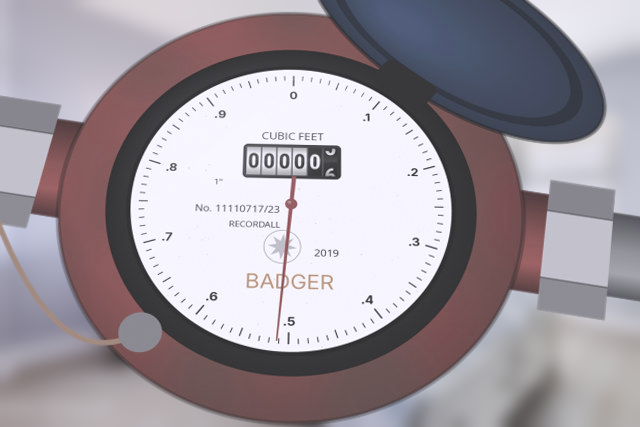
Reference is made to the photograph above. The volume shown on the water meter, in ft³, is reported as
5.51 ft³
